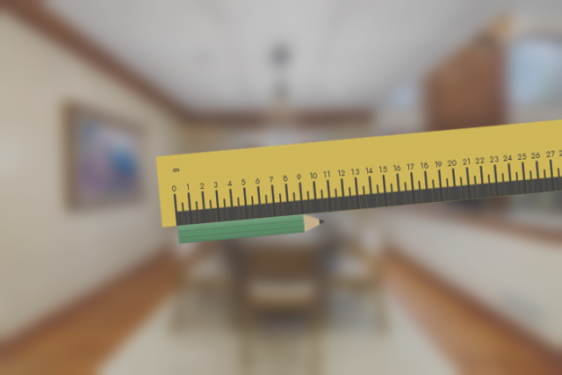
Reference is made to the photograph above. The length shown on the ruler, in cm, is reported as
10.5 cm
